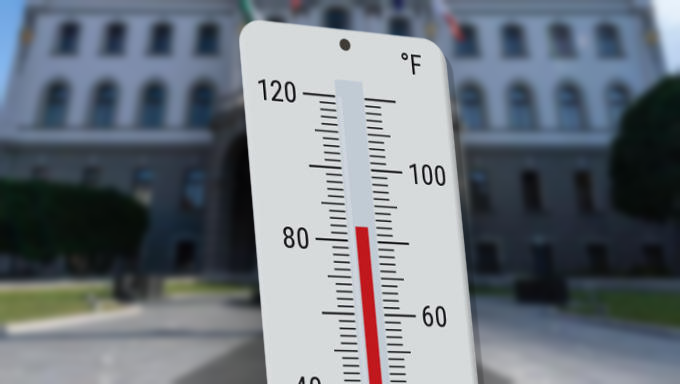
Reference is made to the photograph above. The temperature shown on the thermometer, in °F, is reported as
84 °F
